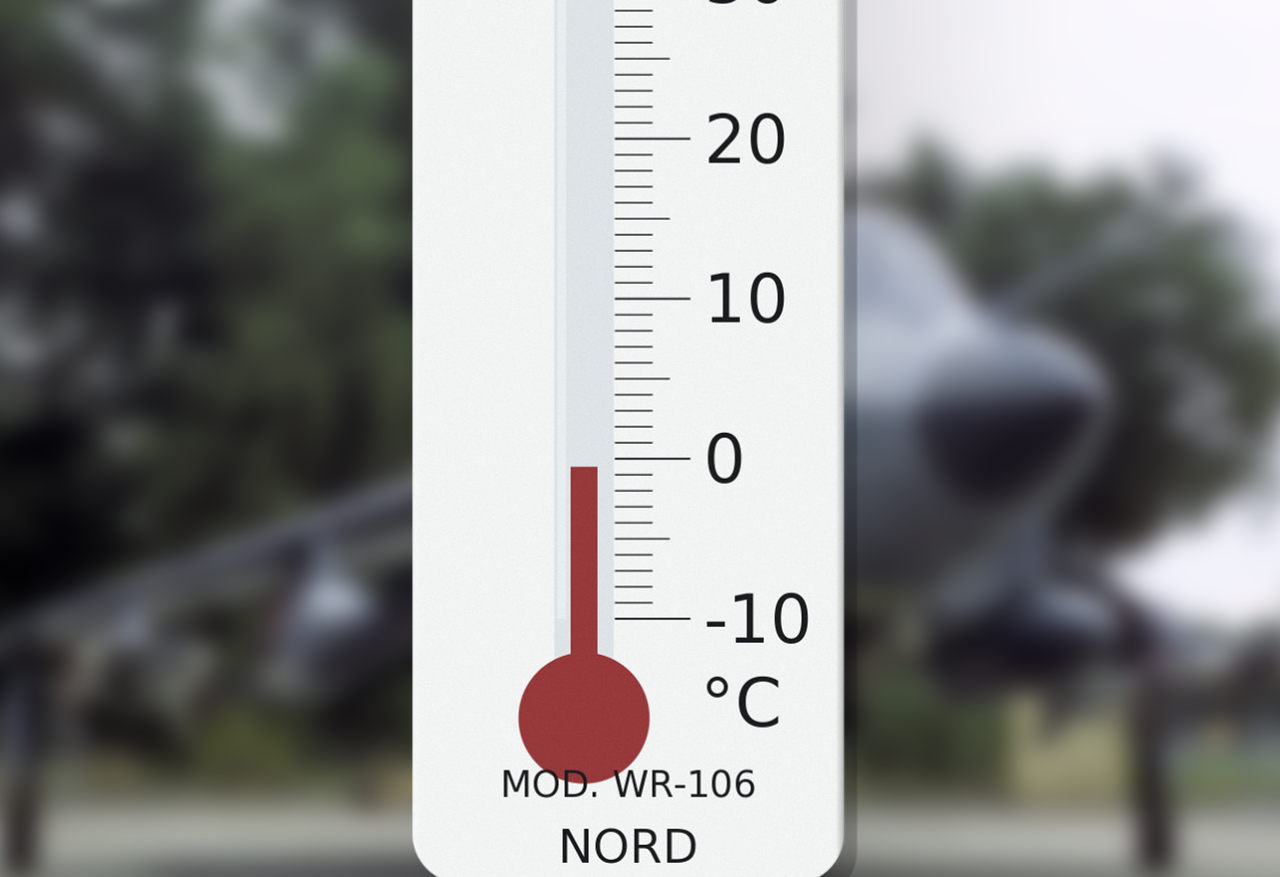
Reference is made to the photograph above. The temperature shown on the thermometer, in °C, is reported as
-0.5 °C
